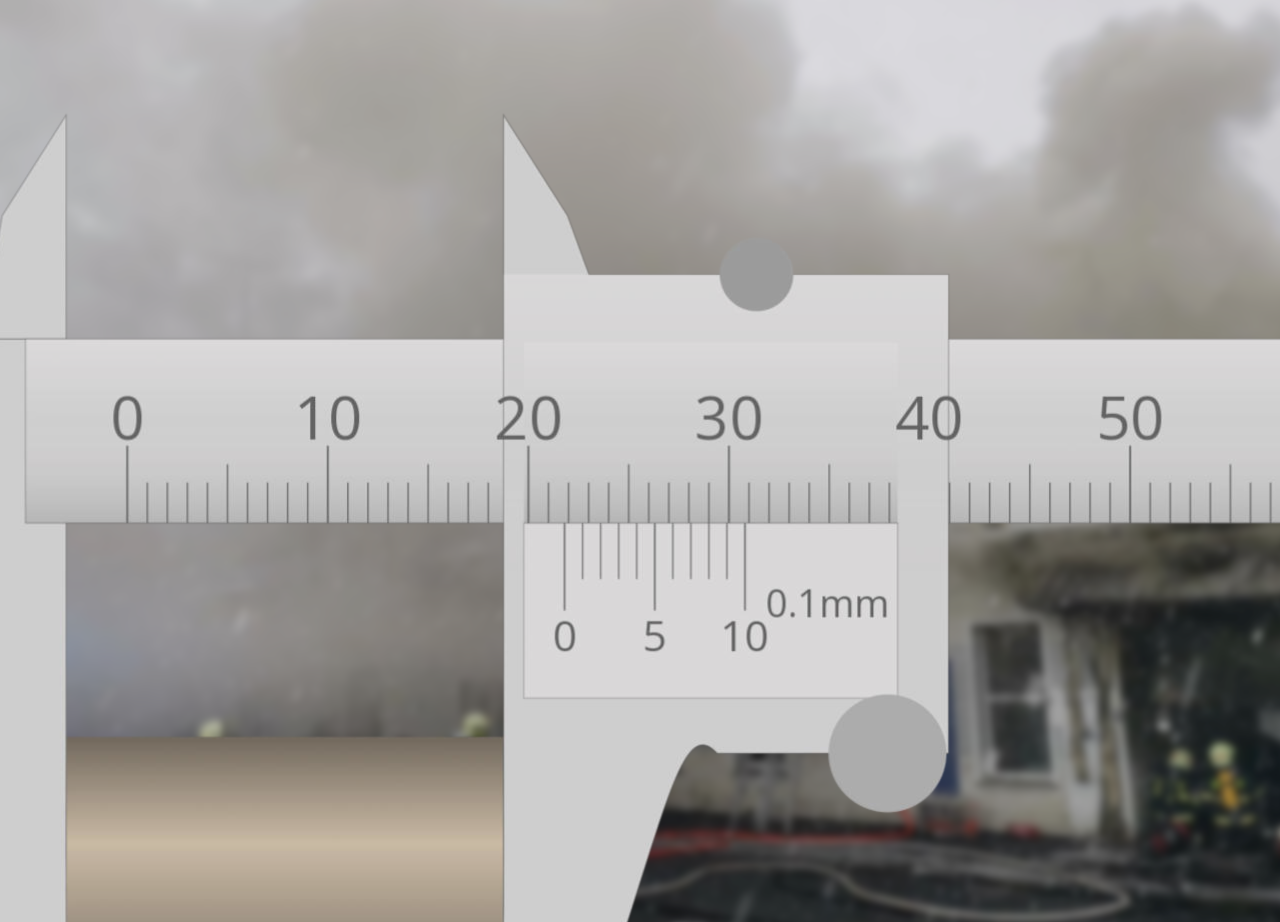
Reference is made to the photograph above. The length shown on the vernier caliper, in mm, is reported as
21.8 mm
